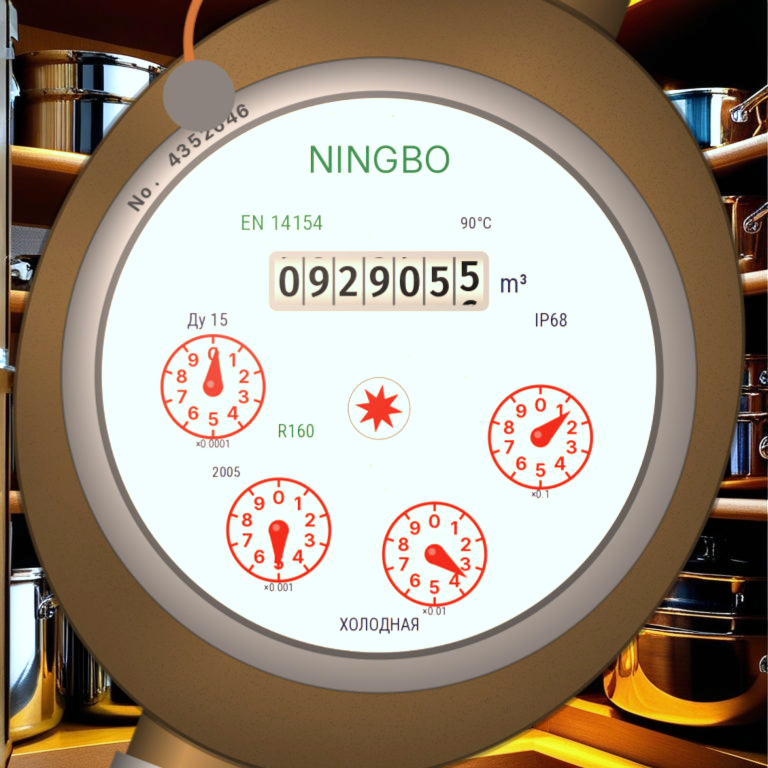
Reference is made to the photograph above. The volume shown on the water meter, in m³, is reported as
929055.1350 m³
